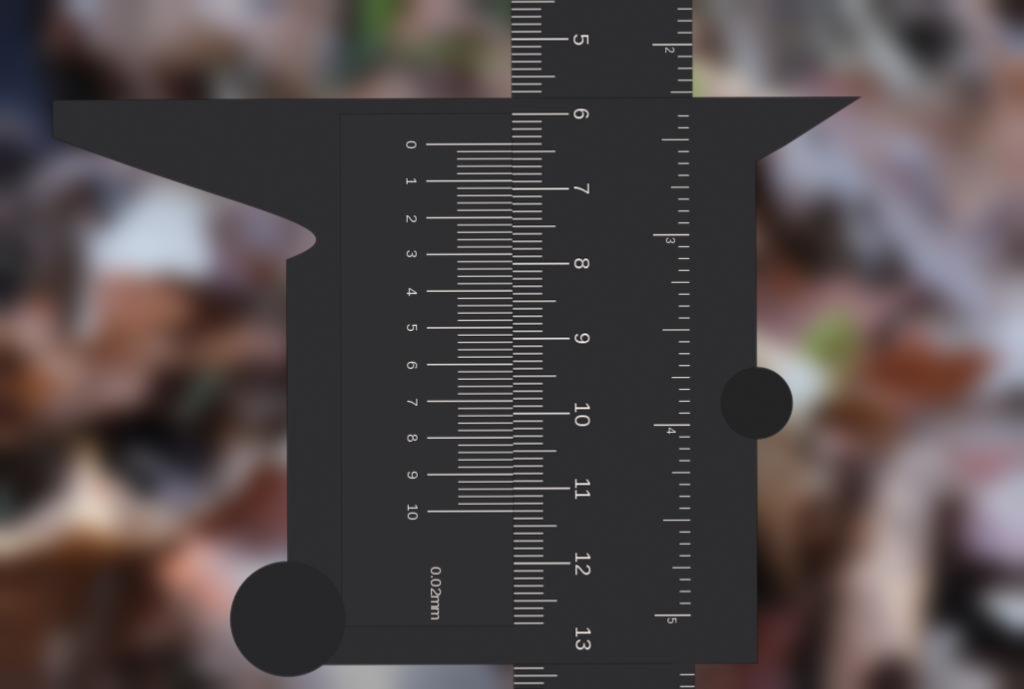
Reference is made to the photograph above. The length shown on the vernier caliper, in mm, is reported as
64.0 mm
